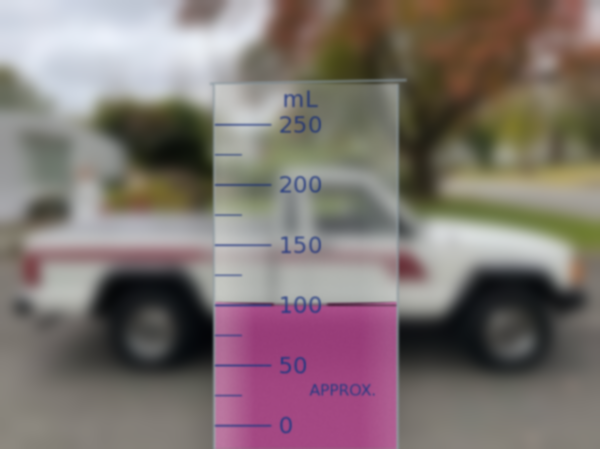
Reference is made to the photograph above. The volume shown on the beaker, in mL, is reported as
100 mL
